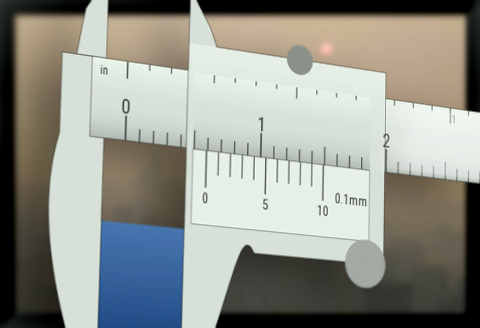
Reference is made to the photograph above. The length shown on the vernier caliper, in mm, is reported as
5.9 mm
